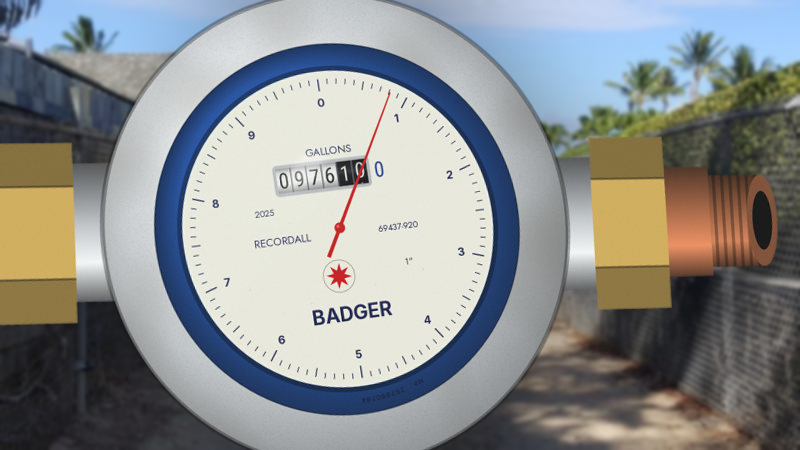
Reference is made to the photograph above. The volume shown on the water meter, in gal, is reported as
976100.8 gal
